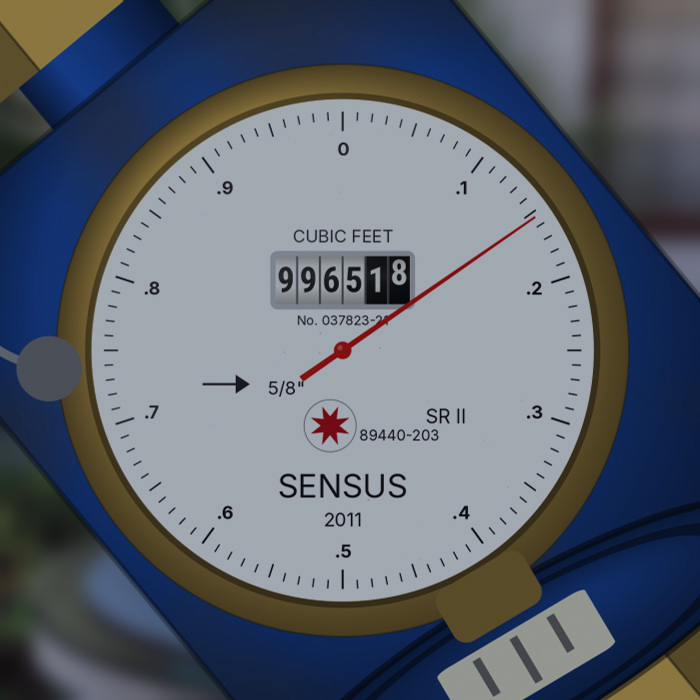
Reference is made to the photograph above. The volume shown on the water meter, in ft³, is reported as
996518.15 ft³
